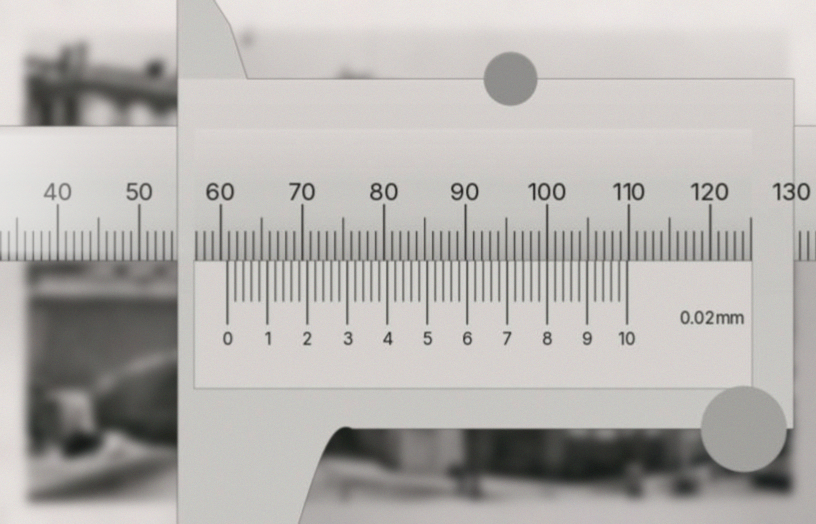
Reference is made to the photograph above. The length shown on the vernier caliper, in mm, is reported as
60.8 mm
